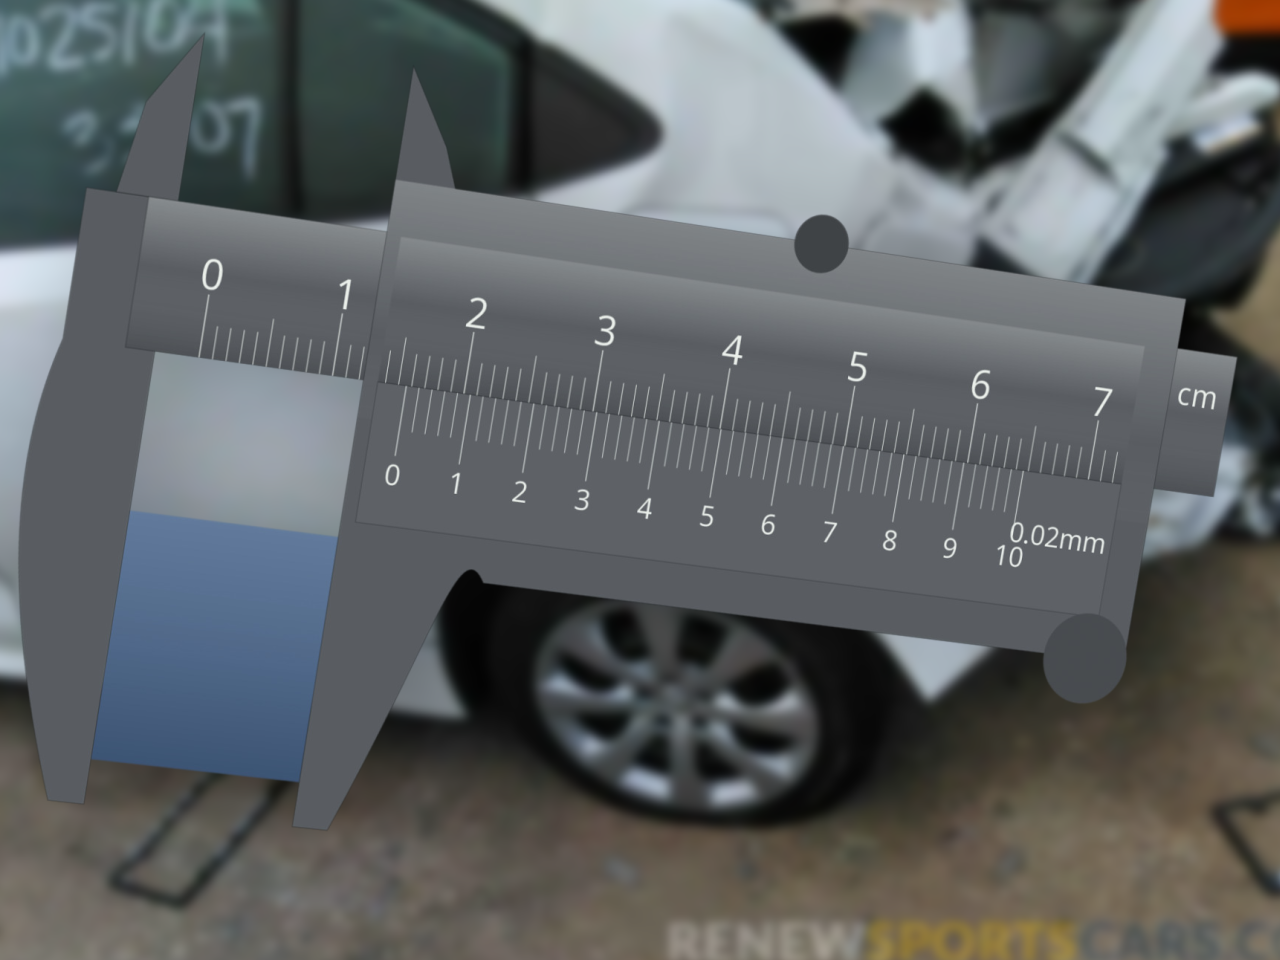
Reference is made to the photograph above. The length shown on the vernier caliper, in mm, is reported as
15.6 mm
